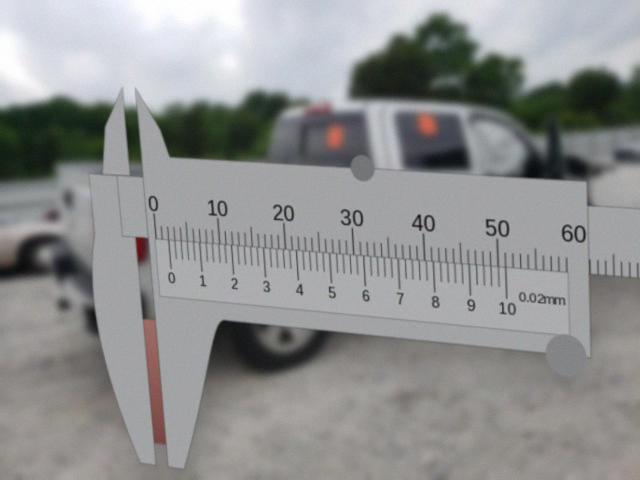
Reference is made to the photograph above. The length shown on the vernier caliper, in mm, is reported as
2.0 mm
